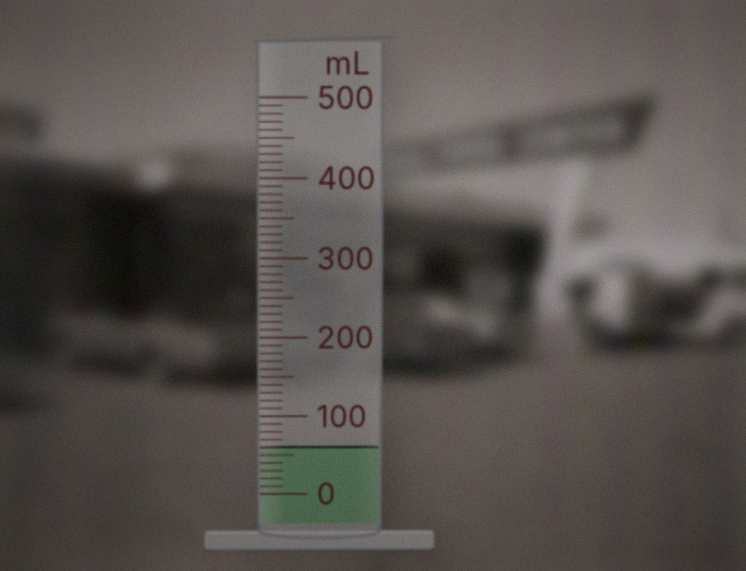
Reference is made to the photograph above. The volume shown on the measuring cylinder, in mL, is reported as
60 mL
